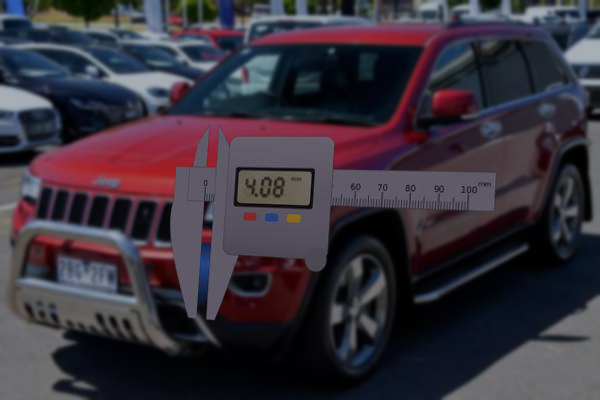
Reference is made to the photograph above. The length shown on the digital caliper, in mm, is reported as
4.08 mm
